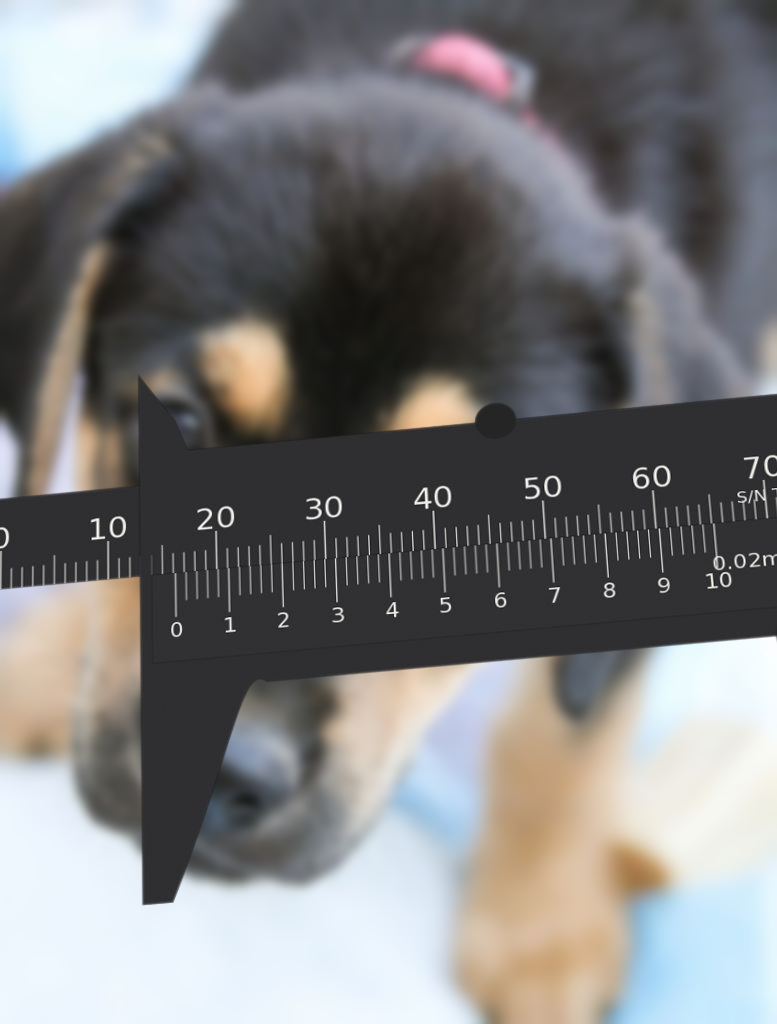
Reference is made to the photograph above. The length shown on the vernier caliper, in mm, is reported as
16.2 mm
